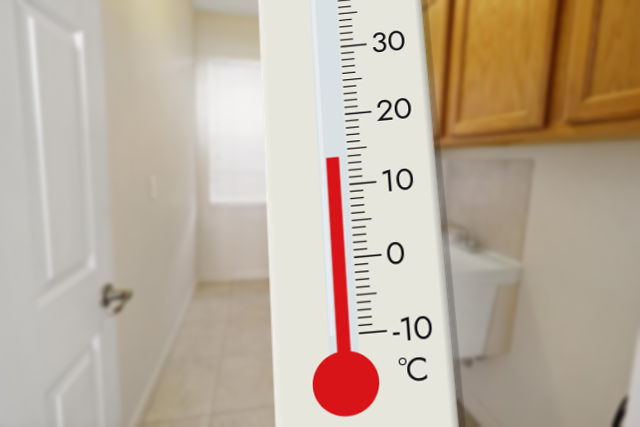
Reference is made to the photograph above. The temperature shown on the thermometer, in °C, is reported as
14 °C
